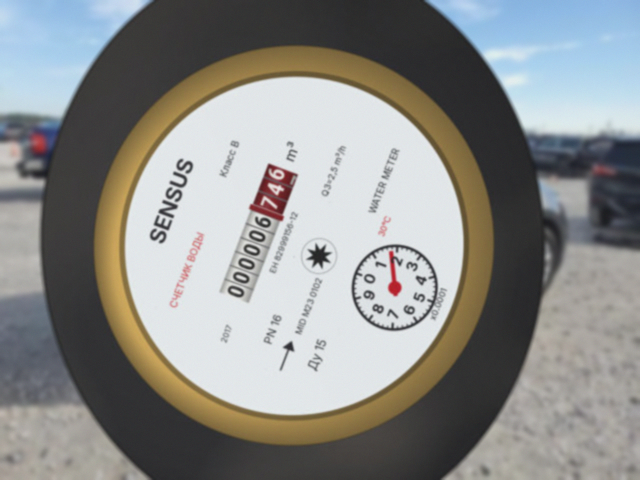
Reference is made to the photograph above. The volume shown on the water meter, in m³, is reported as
6.7461 m³
